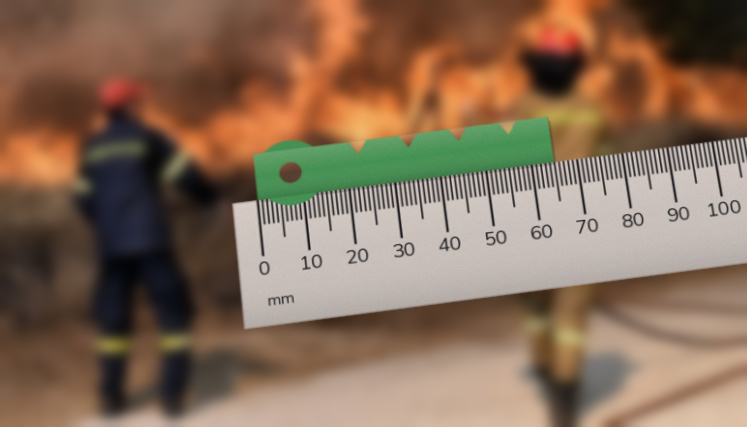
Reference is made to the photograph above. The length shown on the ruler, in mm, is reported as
65 mm
